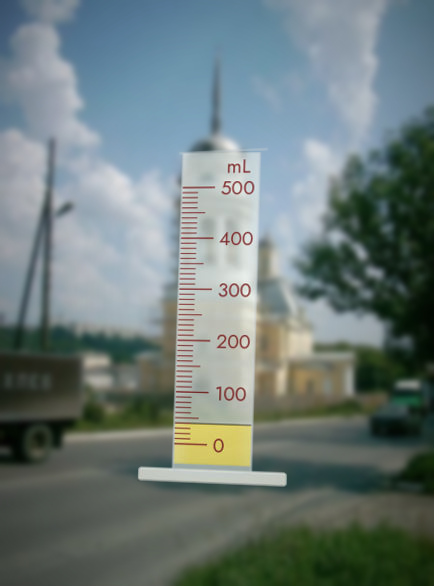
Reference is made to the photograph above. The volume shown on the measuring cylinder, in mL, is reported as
40 mL
